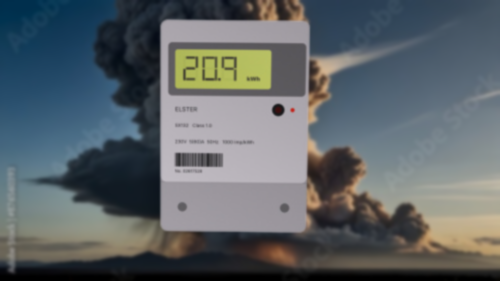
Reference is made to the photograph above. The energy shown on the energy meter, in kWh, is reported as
20.9 kWh
